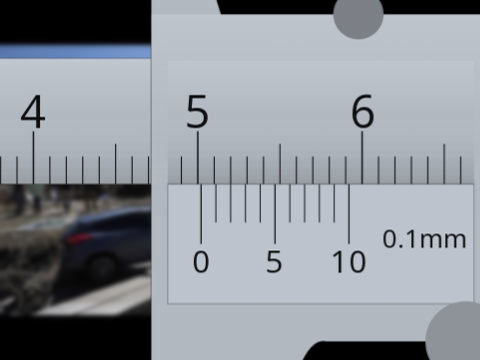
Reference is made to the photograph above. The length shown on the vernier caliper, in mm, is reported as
50.2 mm
